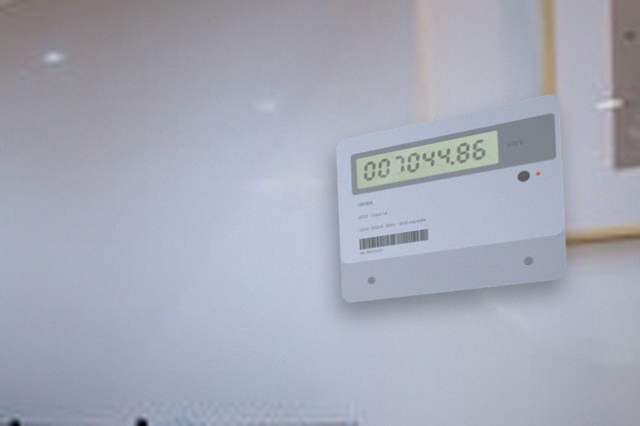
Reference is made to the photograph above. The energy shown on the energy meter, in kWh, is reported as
7044.86 kWh
